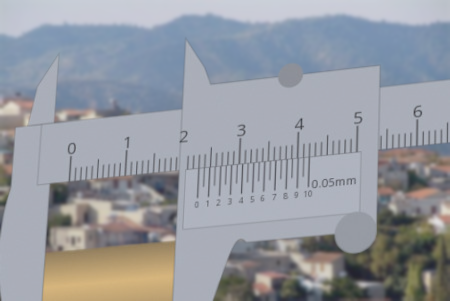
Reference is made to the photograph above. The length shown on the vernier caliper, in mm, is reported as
23.0 mm
